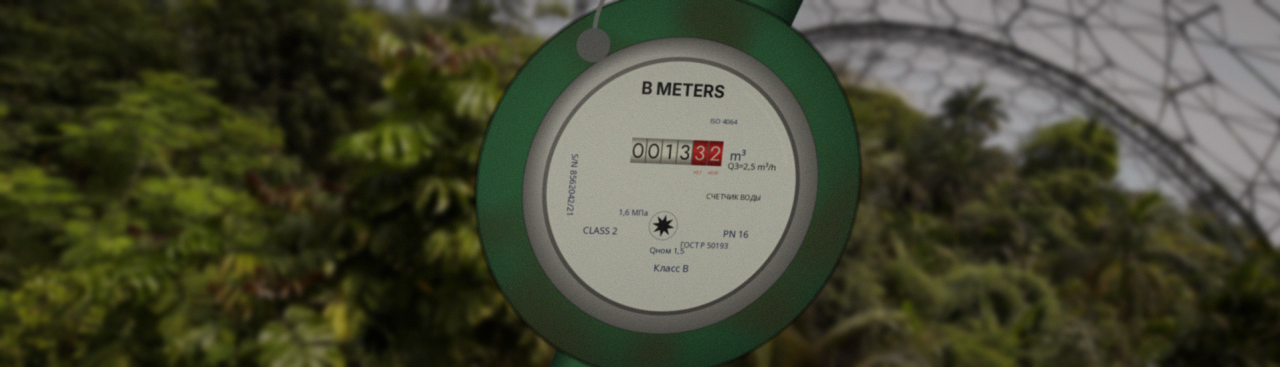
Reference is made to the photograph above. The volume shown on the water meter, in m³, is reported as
13.32 m³
